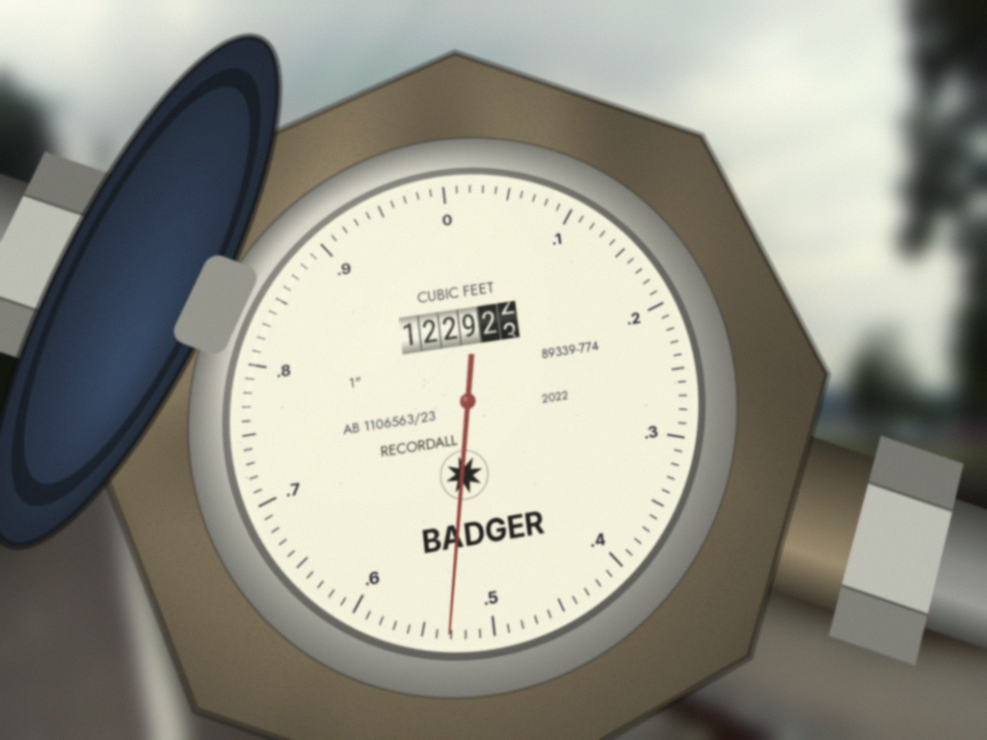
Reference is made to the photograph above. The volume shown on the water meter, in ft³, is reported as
122922.53 ft³
